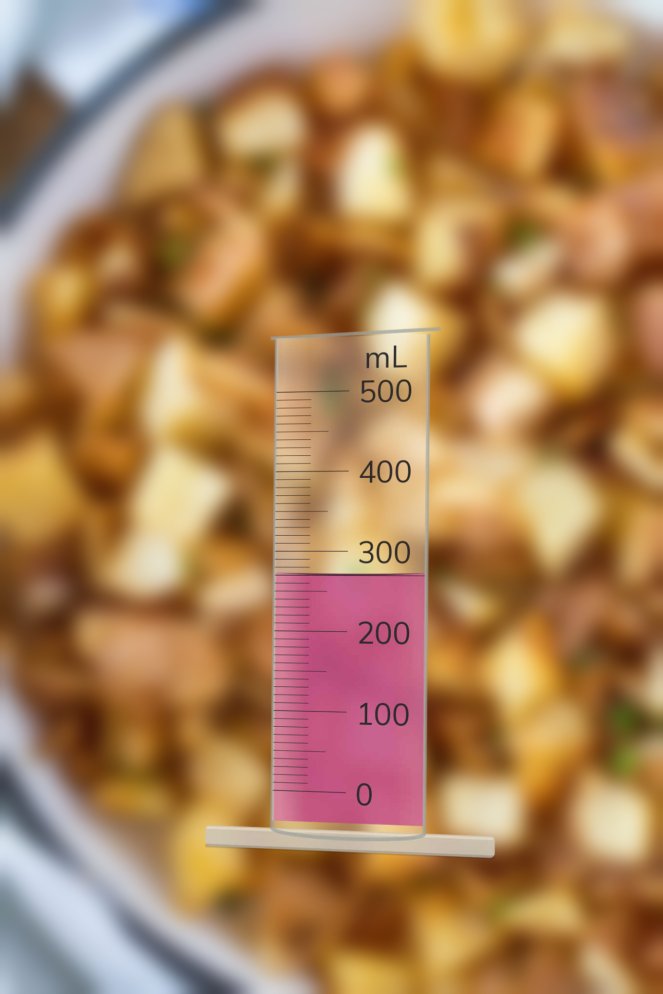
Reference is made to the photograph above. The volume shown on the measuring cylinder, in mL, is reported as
270 mL
